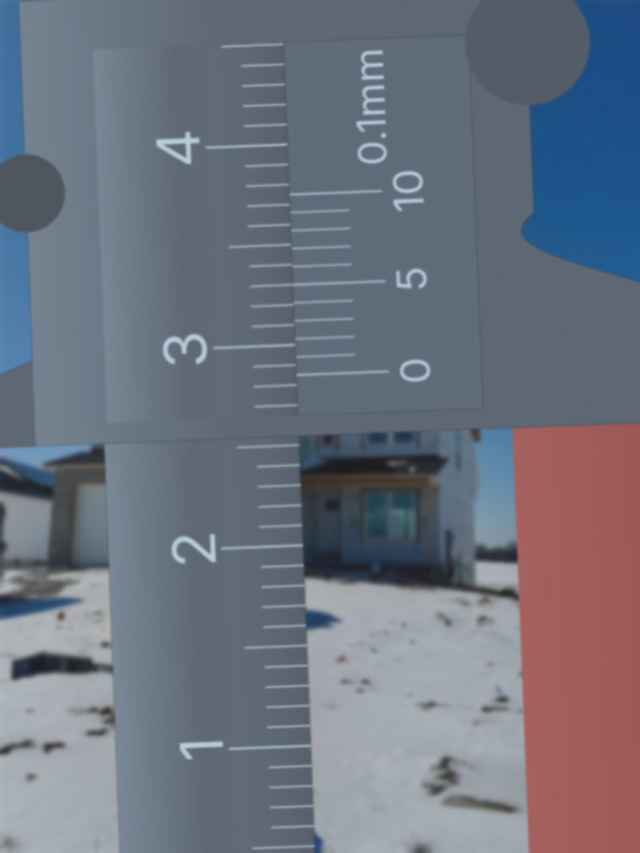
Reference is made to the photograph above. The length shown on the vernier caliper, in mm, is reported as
28.5 mm
